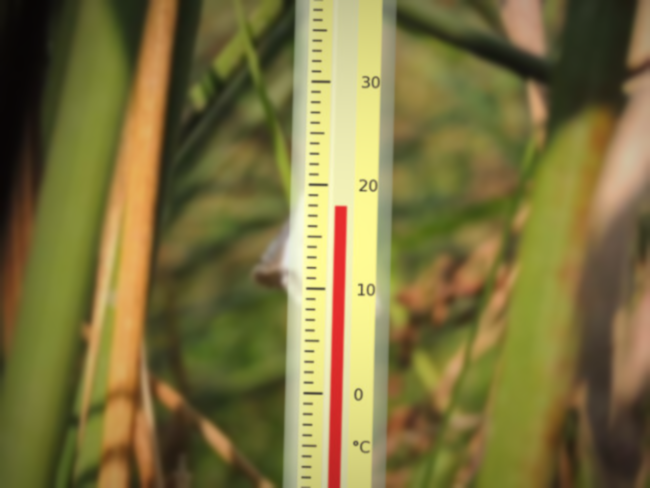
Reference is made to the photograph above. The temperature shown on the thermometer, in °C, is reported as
18 °C
